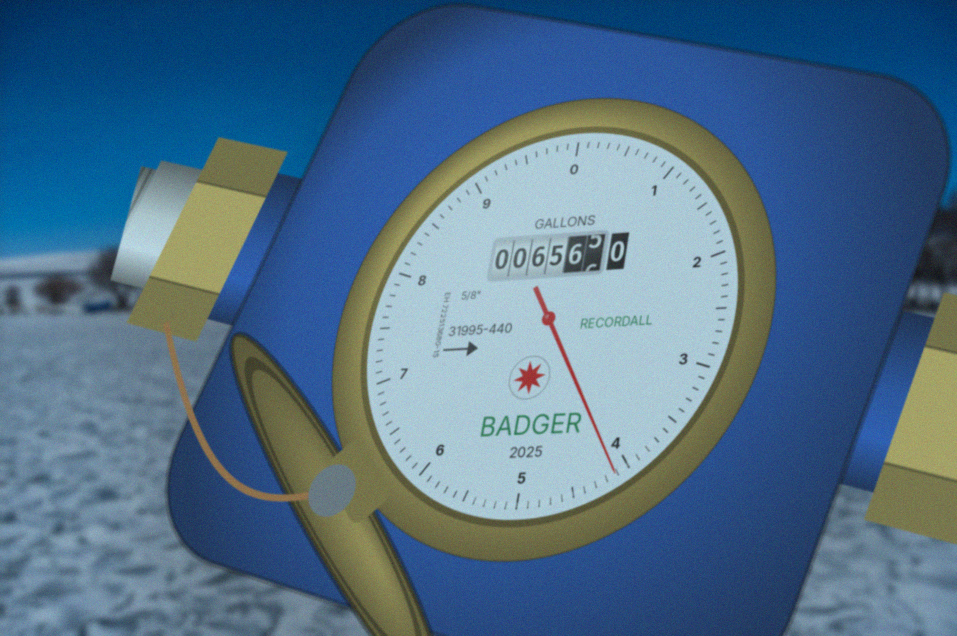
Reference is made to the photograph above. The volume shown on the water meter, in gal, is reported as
65654.1 gal
